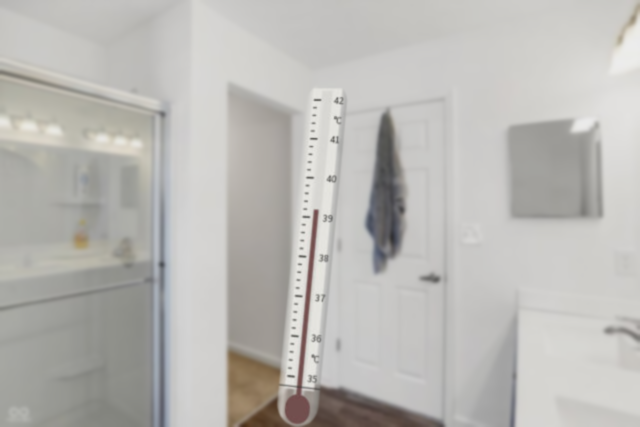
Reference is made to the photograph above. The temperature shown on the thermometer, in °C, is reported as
39.2 °C
